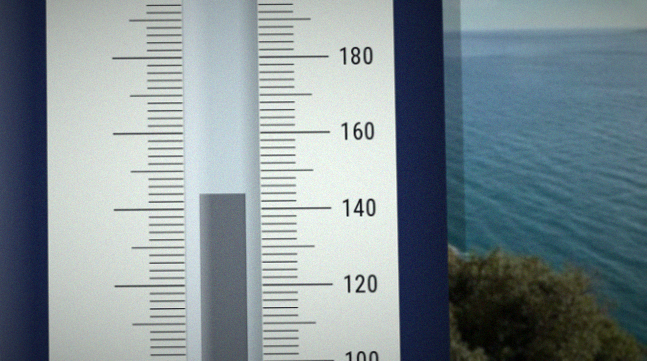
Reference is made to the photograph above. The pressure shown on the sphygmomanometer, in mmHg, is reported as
144 mmHg
